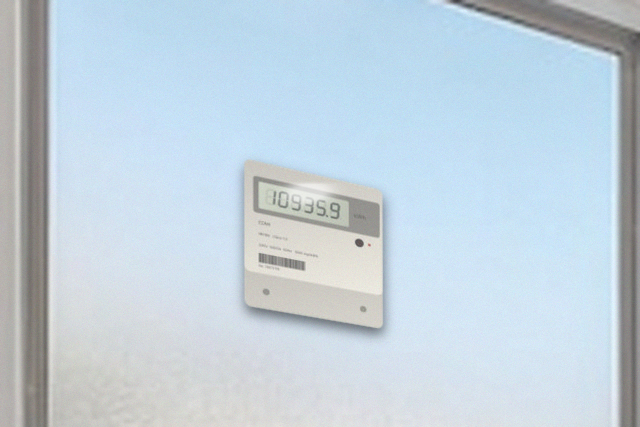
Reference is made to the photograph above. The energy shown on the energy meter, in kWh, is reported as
10935.9 kWh
